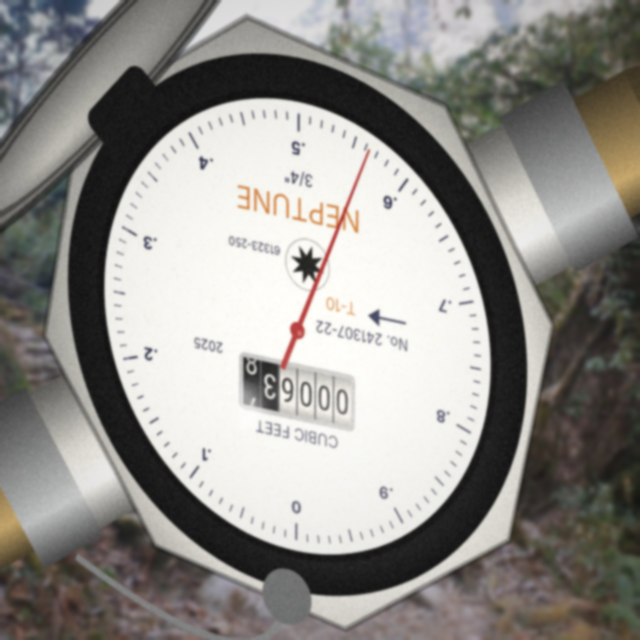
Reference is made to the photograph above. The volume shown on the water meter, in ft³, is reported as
637.56 ft³
